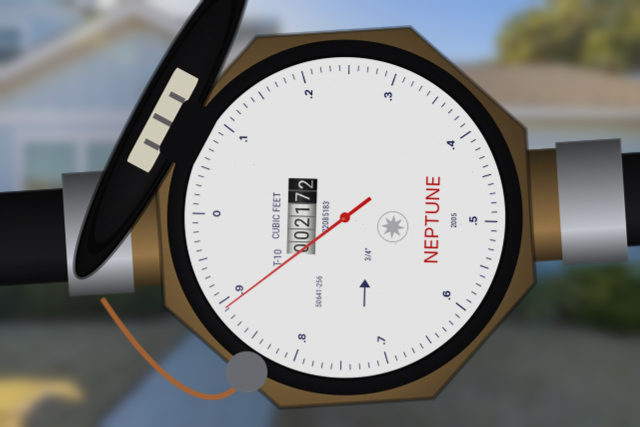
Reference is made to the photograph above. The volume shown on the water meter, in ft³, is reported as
2171.89 ft³
